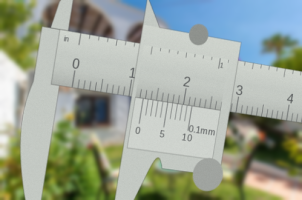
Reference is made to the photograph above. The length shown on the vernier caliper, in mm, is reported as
12.6 mm
